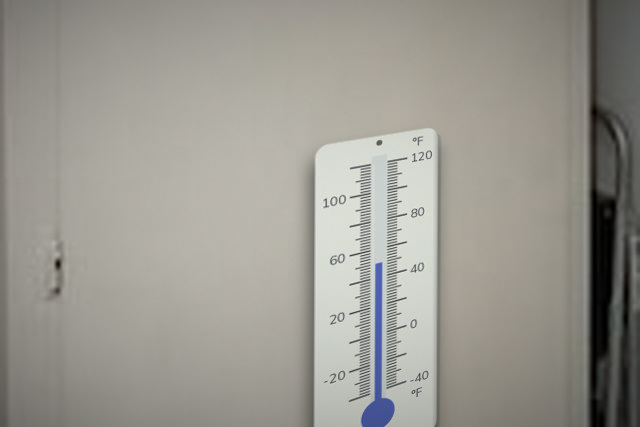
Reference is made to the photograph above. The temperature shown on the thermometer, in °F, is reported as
50 °F
